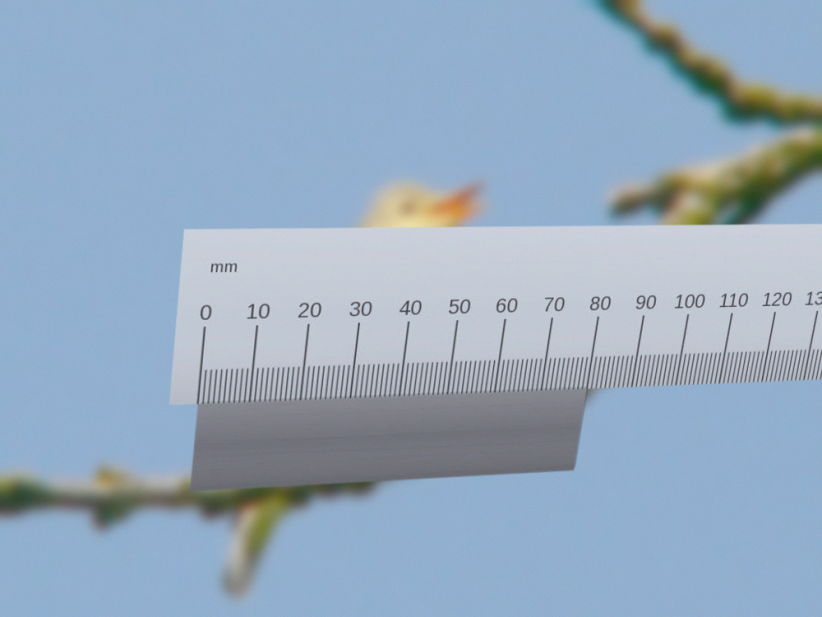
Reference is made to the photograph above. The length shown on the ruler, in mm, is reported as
80 mm
